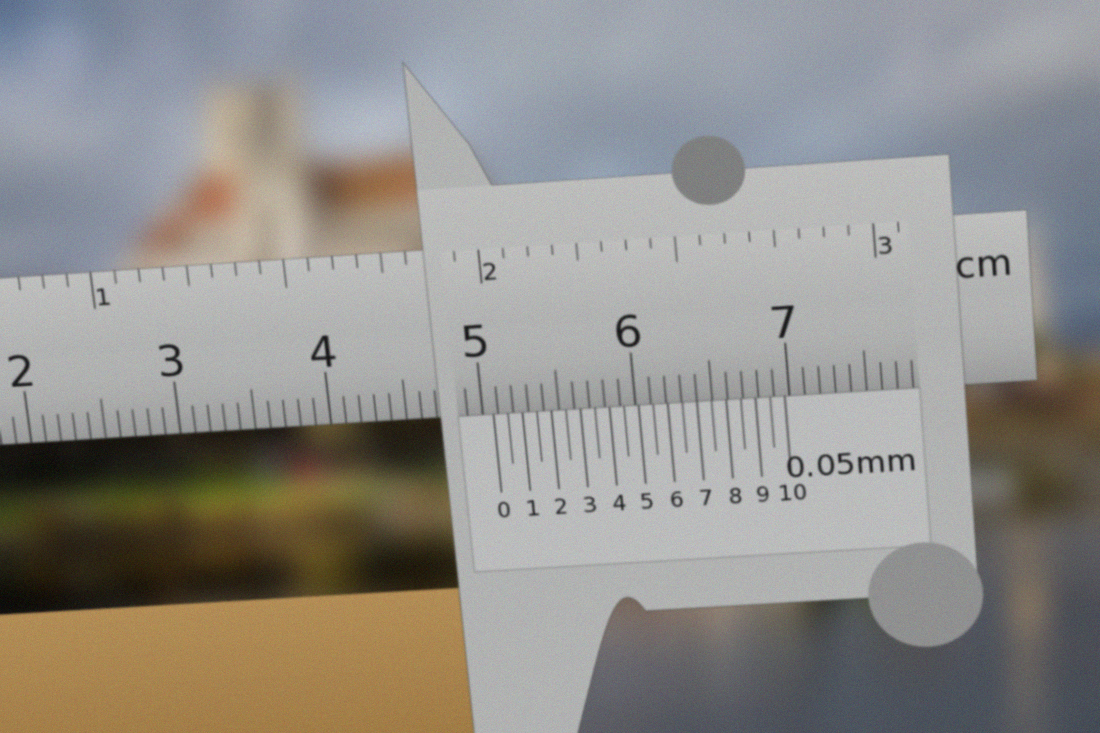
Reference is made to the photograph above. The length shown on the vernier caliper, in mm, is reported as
50.7 mm
